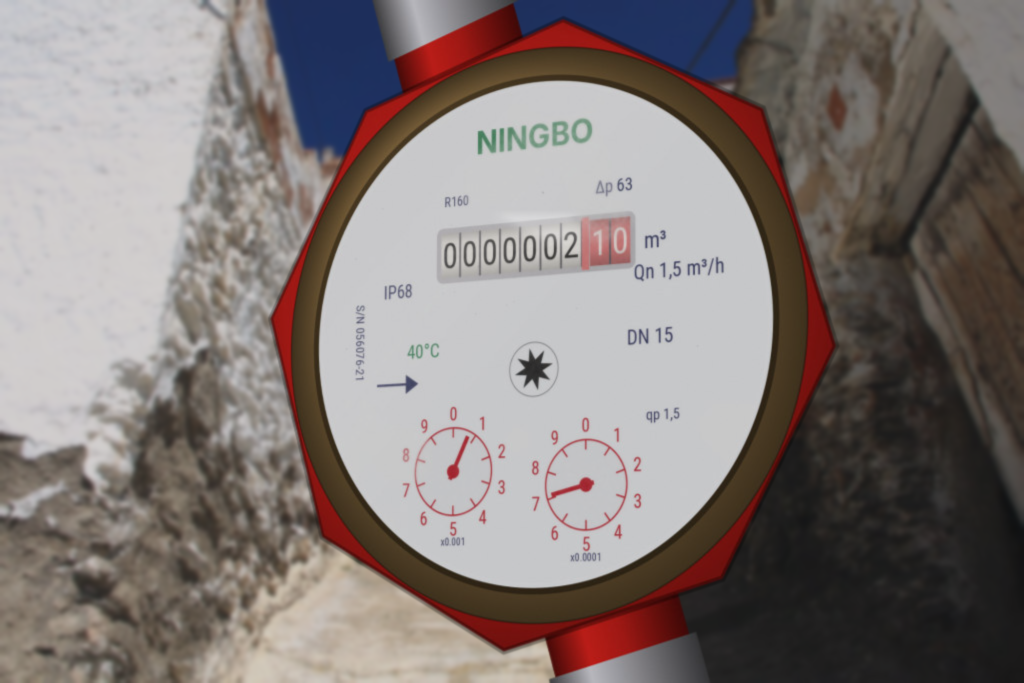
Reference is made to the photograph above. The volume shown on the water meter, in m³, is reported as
2.1007 m³
